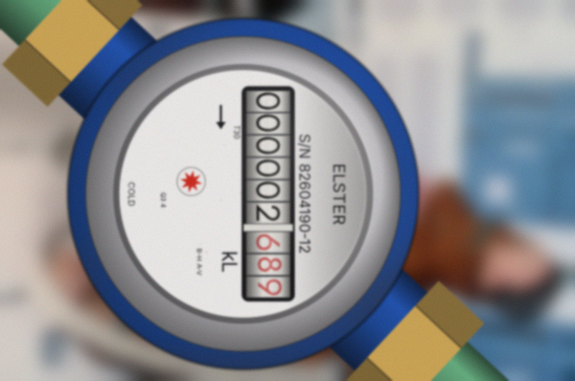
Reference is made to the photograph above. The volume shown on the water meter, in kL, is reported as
2.689 kL
